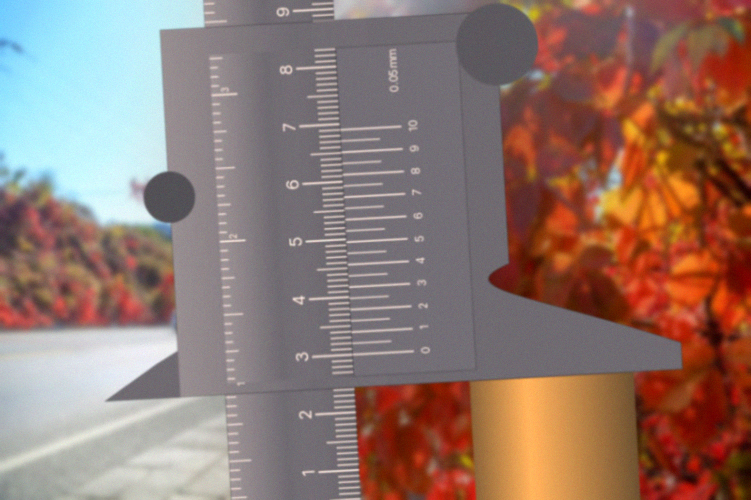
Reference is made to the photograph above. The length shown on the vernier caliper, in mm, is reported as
30.0 mm
